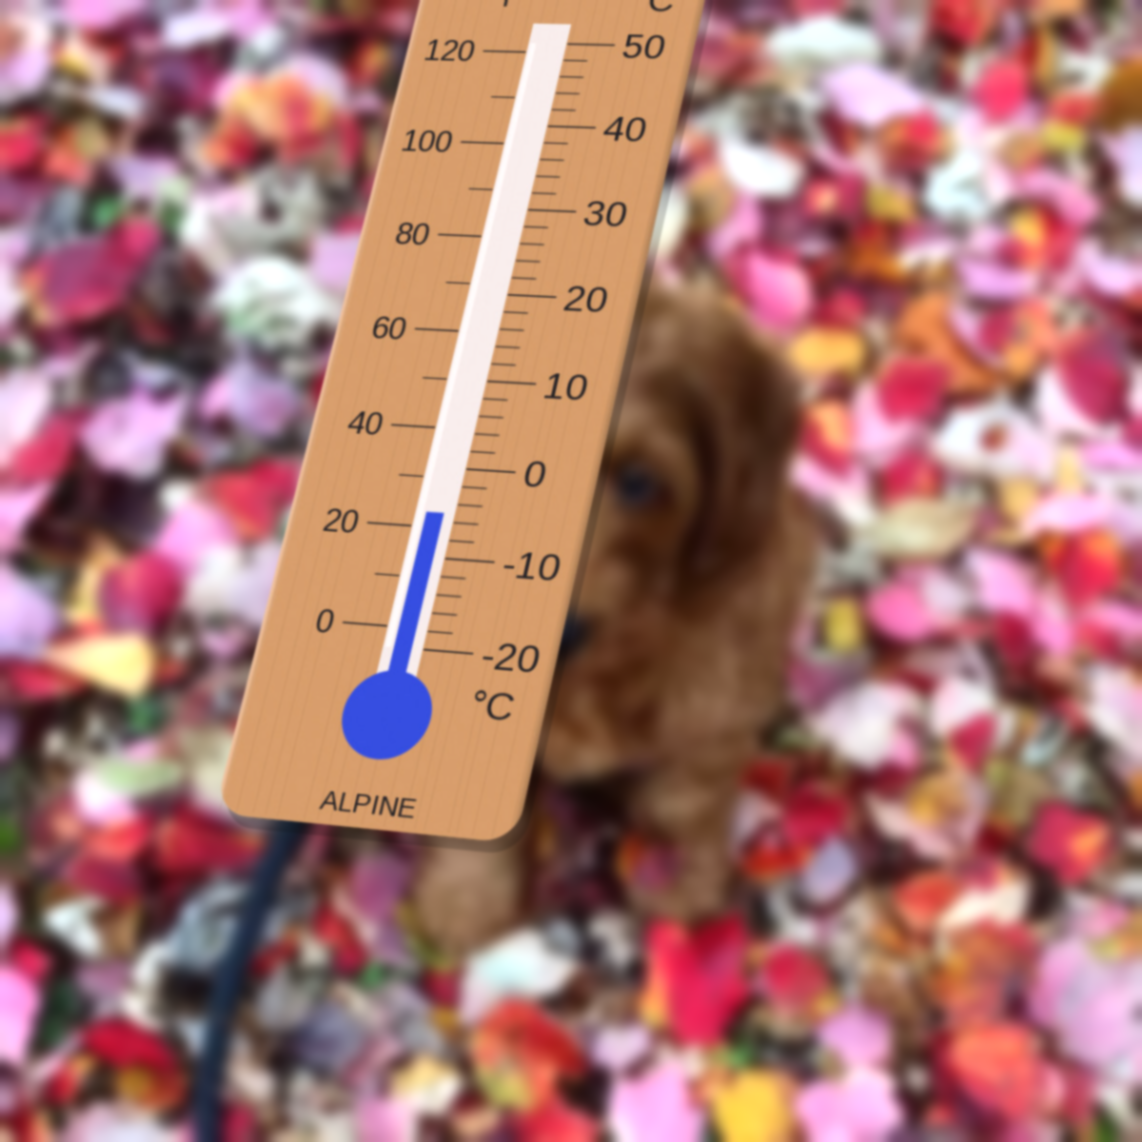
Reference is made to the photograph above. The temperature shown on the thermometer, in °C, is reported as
-5 °C
